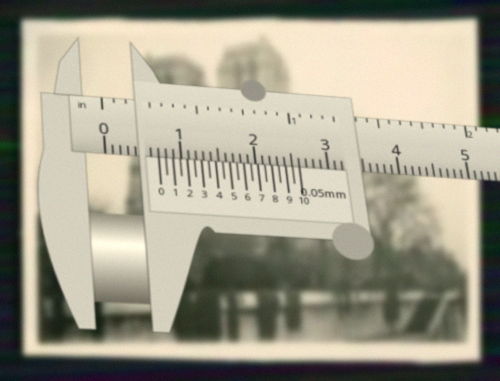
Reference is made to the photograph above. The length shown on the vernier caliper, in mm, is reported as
7.0 mm
